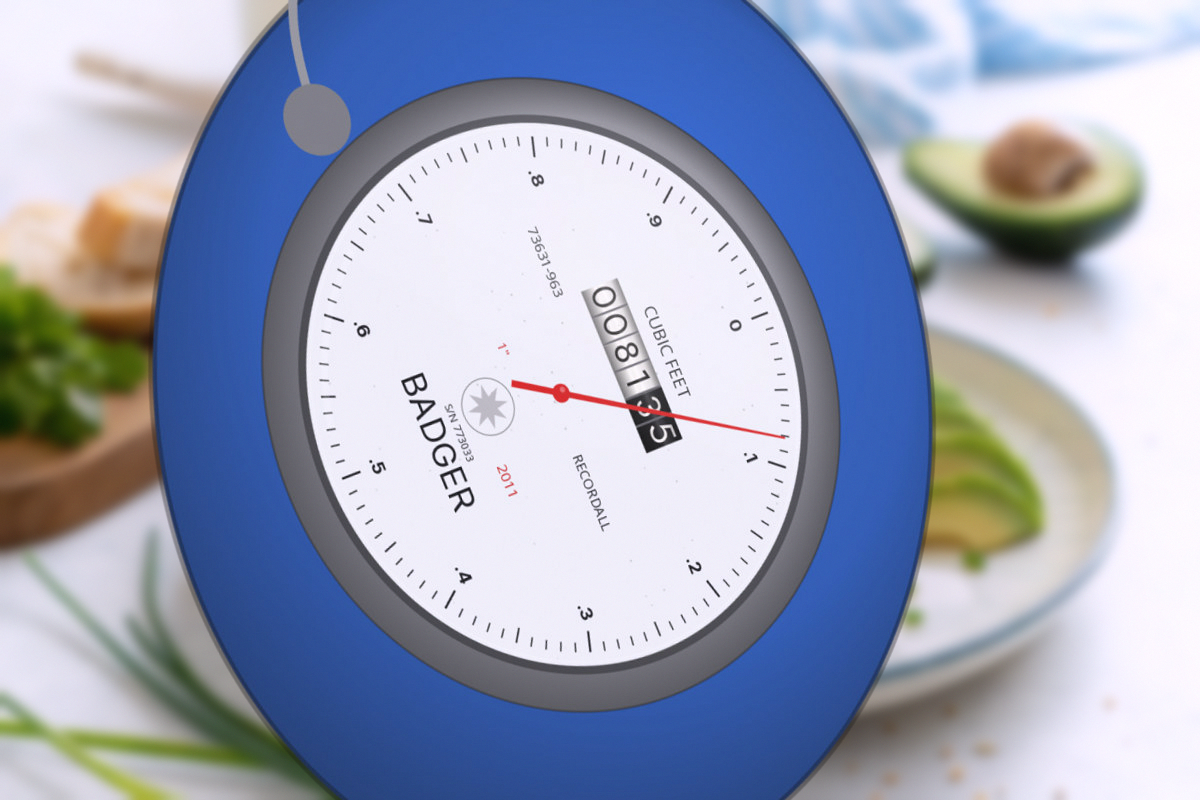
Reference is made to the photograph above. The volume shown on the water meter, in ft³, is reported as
8135.08 ft³
